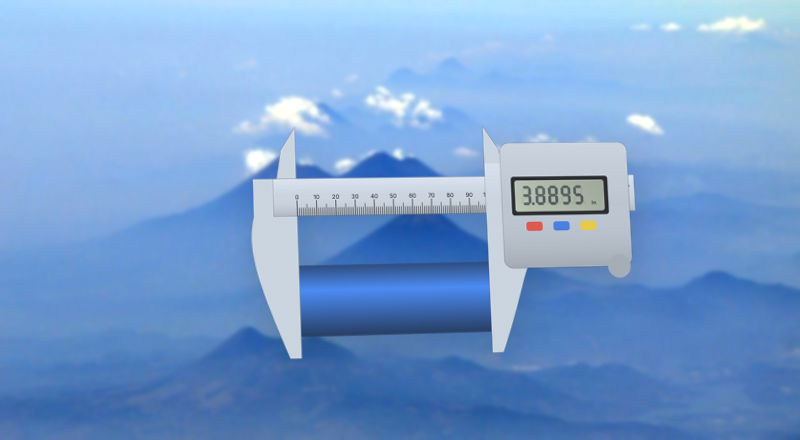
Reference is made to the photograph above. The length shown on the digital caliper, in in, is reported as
3.8895 in
